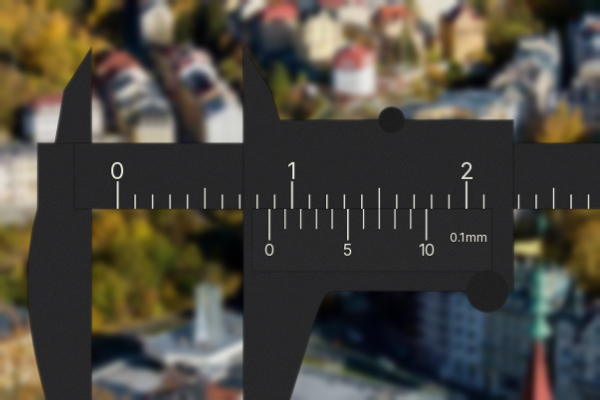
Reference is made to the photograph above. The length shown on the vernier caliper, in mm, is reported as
8.7 mm
